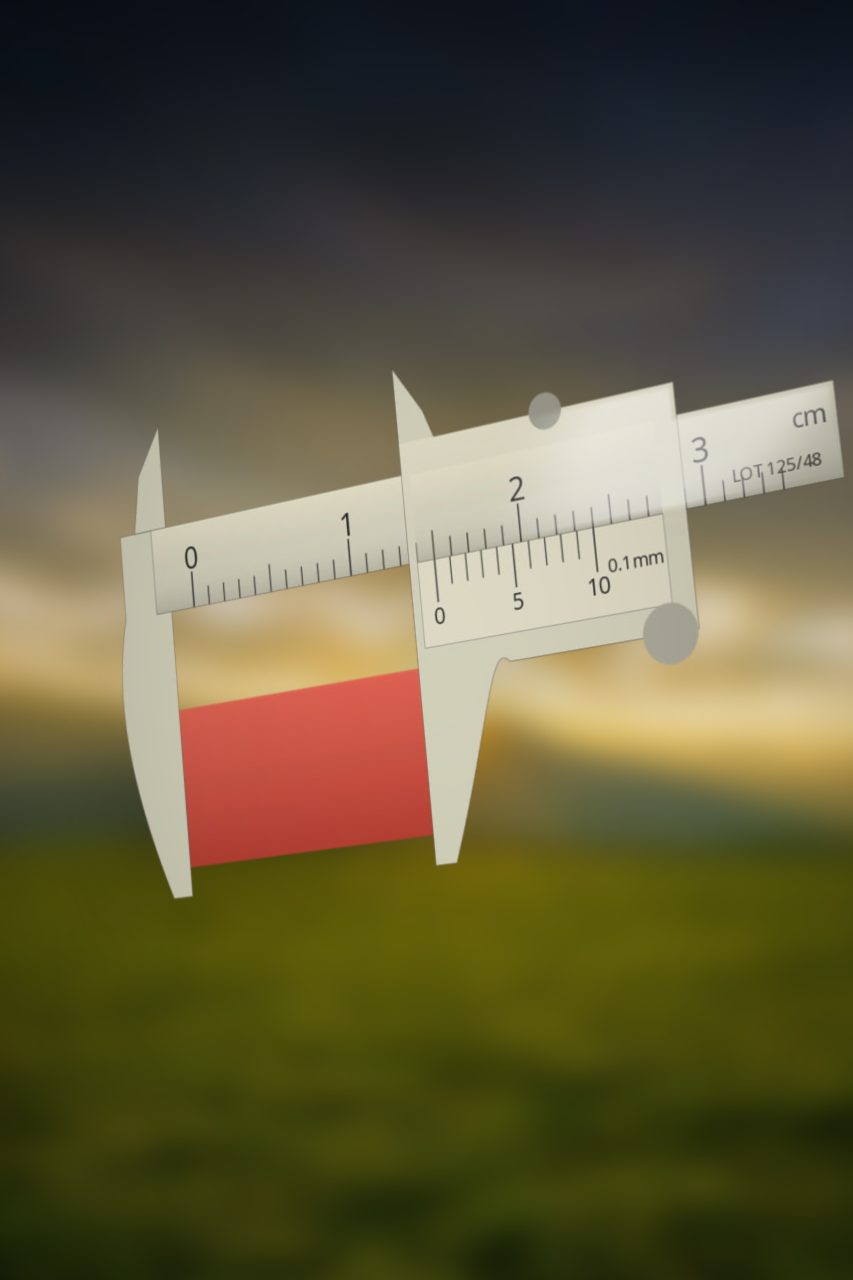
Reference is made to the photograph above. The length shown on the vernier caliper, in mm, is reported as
15.0 mm
